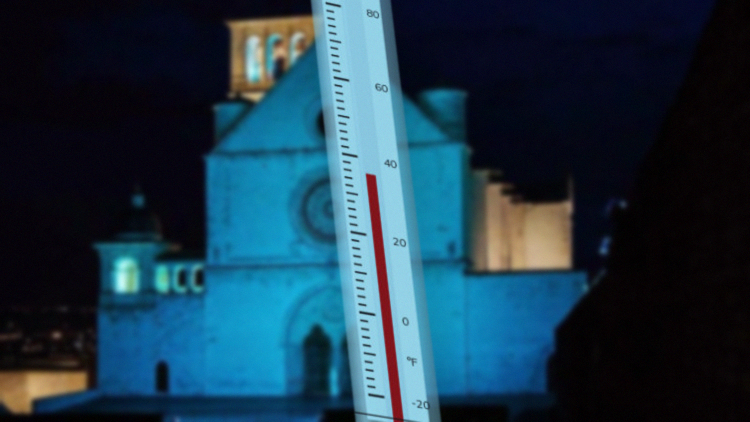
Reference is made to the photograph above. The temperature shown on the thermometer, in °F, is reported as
36 °F
